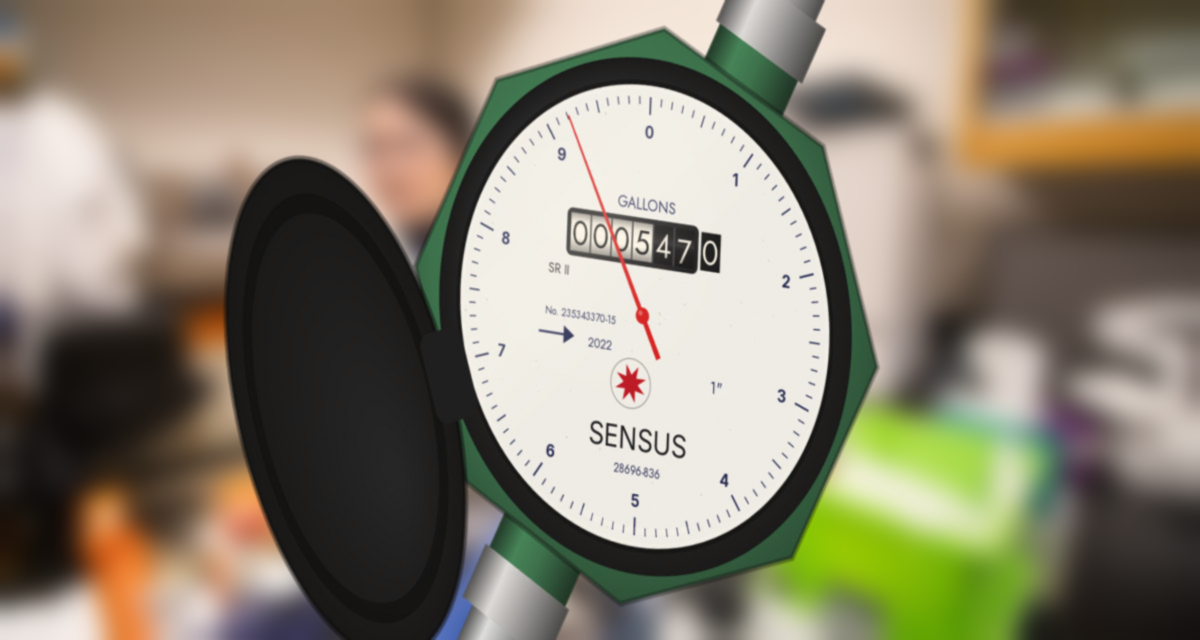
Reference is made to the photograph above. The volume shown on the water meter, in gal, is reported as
5469.2 gal
